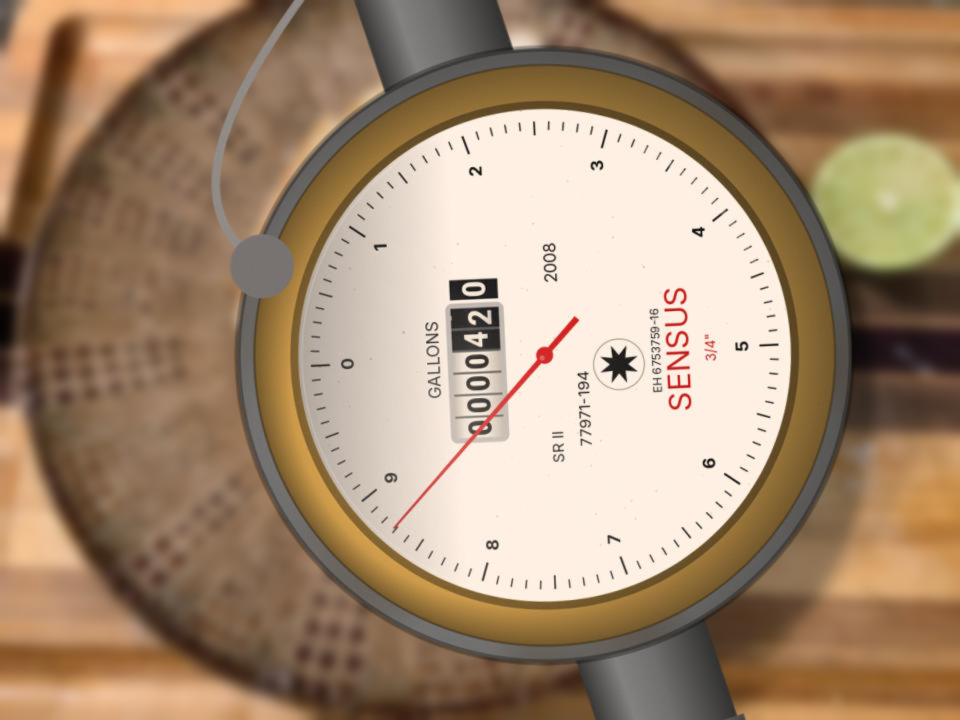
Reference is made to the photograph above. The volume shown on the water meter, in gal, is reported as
418.7 gal
